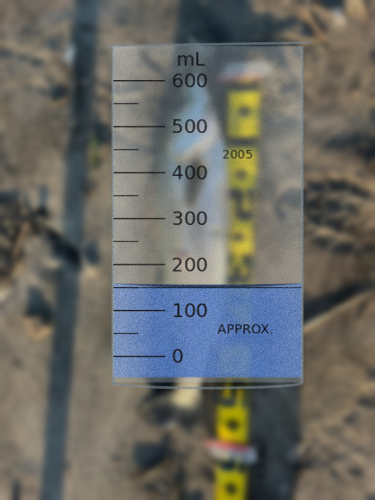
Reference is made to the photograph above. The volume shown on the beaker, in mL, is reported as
150 mL
